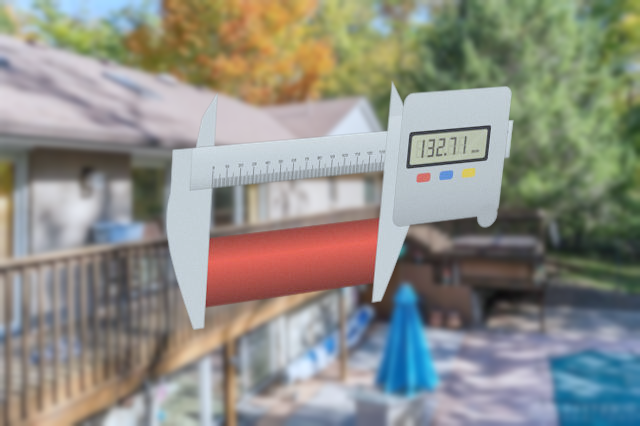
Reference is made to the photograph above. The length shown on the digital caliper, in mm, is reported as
132.71 mm
